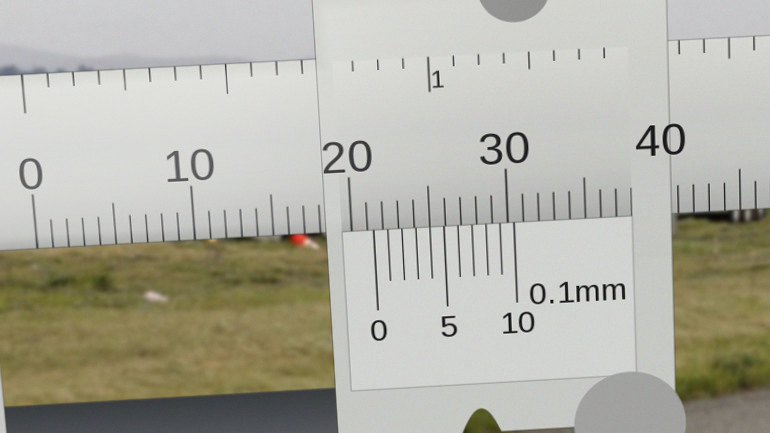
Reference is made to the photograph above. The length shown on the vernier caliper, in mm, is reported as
21.4 mm
